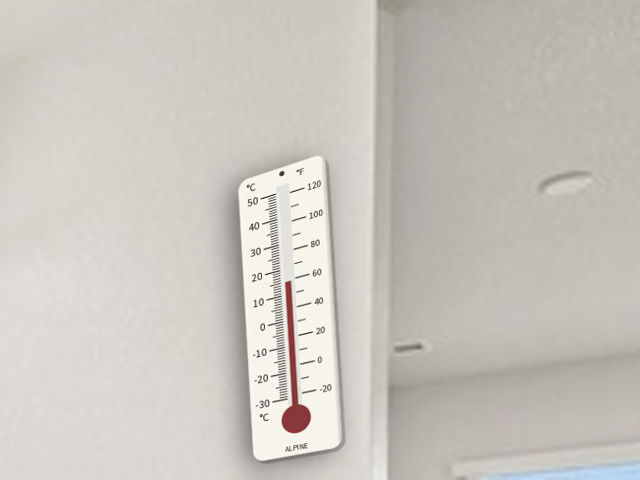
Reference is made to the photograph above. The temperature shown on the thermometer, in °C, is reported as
15 °C
